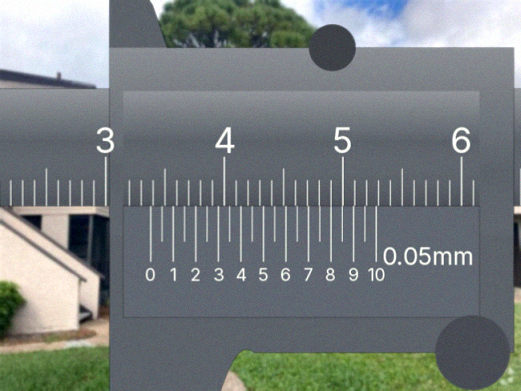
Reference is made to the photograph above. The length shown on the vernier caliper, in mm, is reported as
33.8 mm
